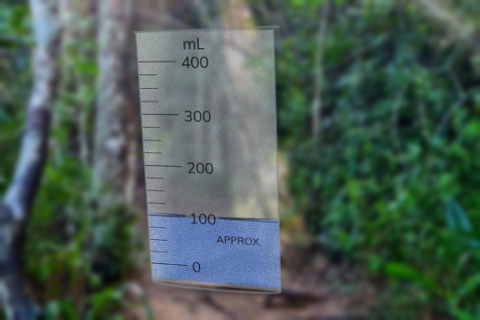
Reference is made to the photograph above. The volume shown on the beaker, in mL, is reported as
100 mL
